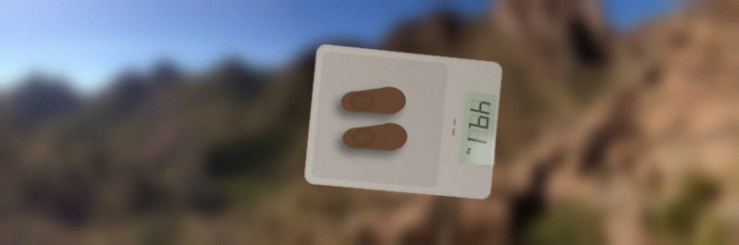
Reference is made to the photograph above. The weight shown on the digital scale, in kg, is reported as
49.1 kg
